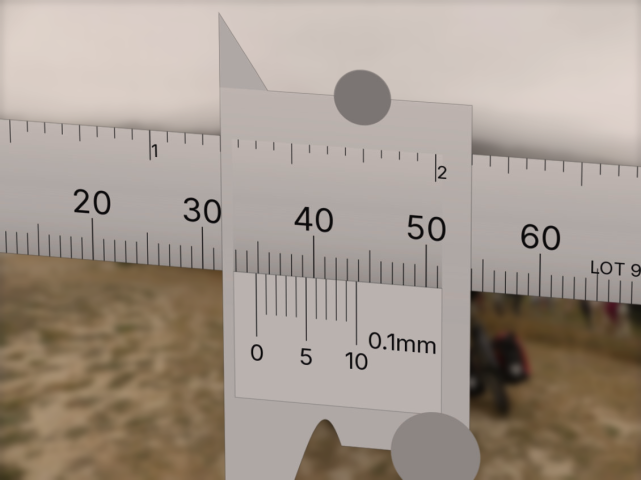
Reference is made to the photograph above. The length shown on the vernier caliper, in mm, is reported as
34.8 mm
